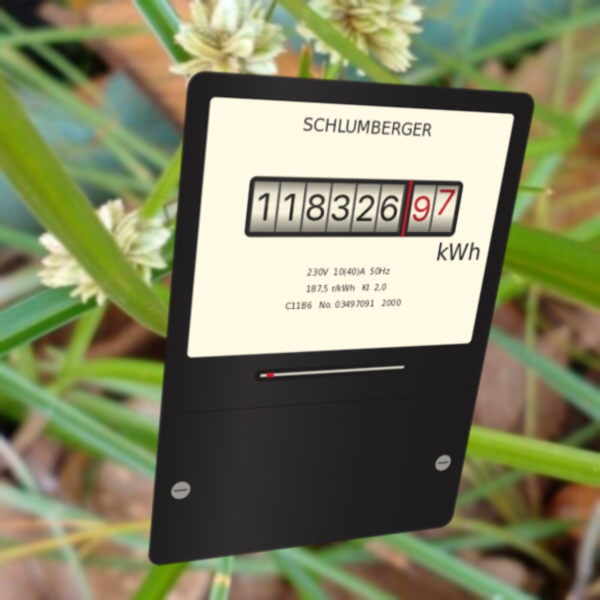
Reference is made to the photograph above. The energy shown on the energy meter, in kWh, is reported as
118326.97 kWh
